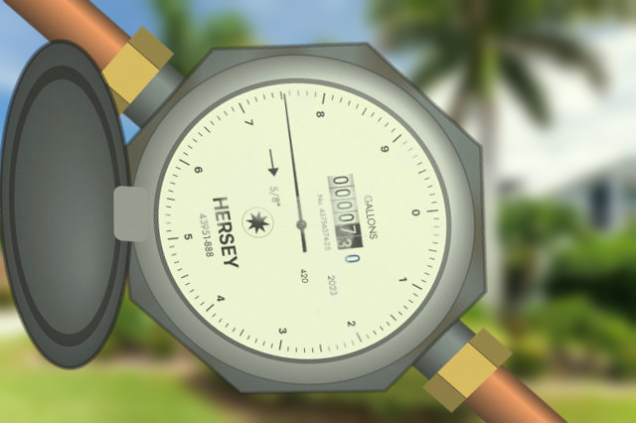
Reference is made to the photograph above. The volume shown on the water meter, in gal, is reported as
727.5 gal
